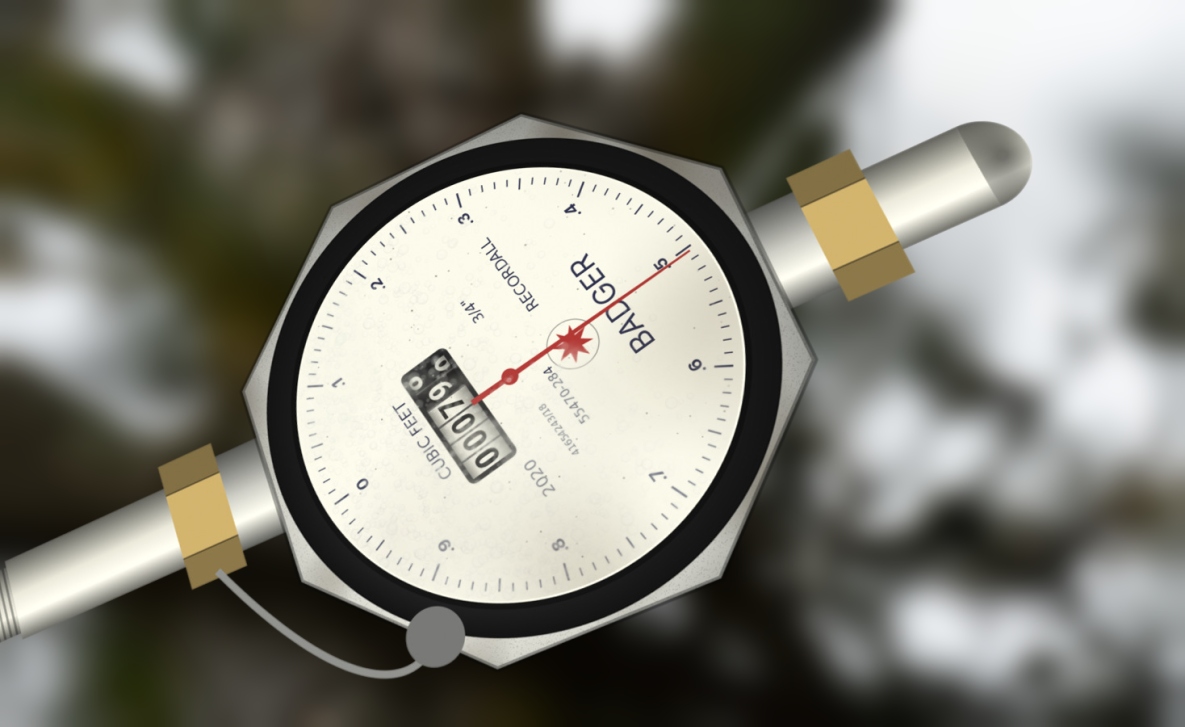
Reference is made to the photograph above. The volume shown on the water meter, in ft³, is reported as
798.50 ft³
